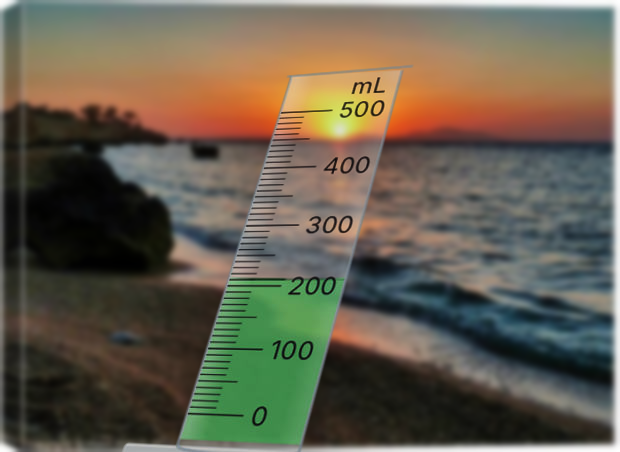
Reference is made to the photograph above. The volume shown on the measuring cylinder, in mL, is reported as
210 mL
